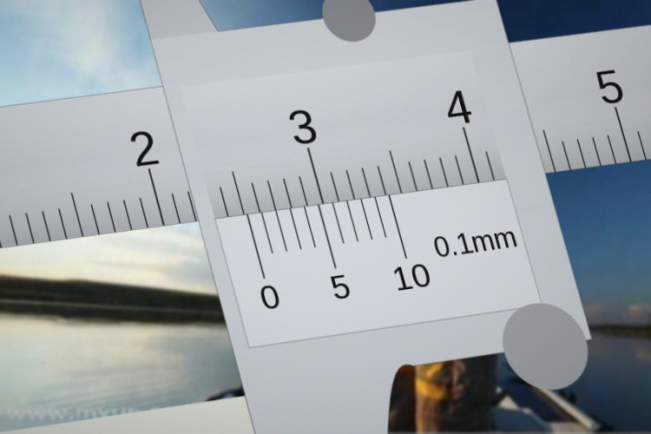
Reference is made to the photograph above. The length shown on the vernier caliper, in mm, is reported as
25.2 mm
